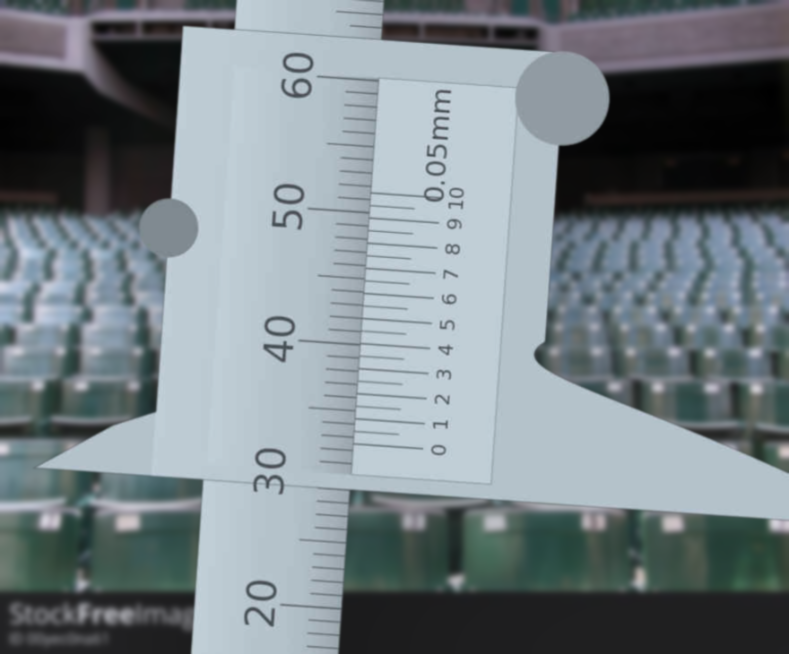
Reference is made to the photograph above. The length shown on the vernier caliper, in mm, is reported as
32.5 mm
